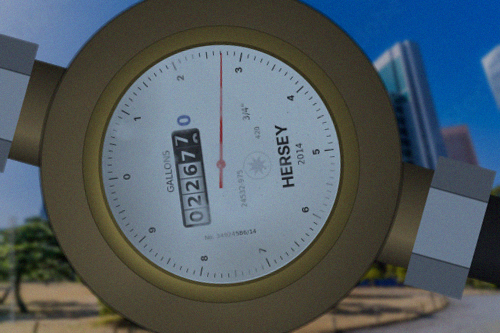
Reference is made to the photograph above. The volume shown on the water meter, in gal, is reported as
226772.7 gal
